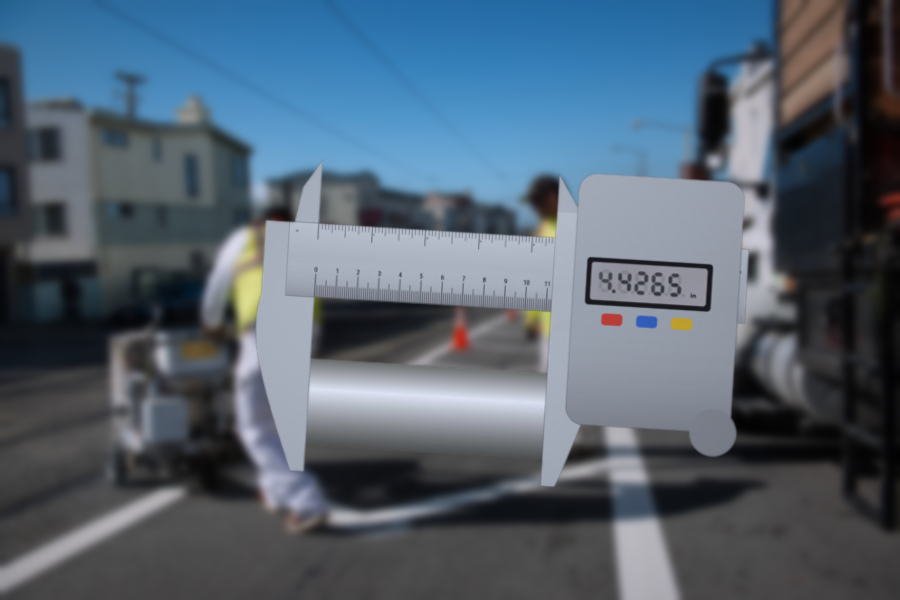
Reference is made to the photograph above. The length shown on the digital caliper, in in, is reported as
4.4265 in
